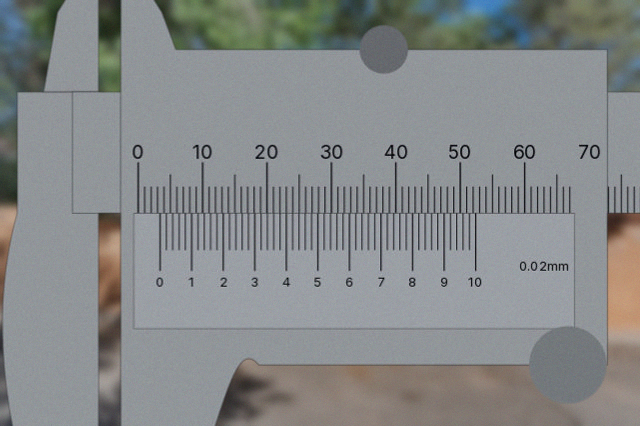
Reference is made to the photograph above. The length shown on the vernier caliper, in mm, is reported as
3.4 mm
